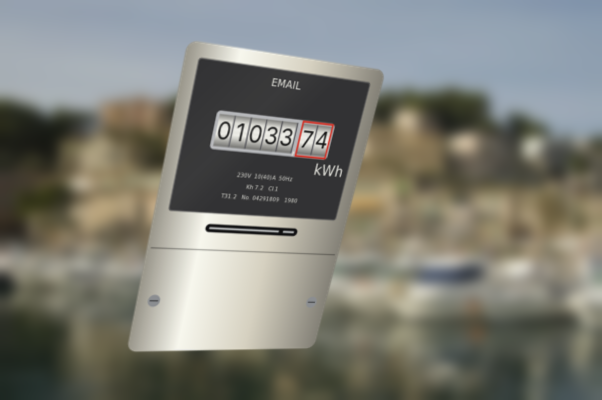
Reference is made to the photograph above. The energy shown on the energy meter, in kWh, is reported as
1033.74 kWh
